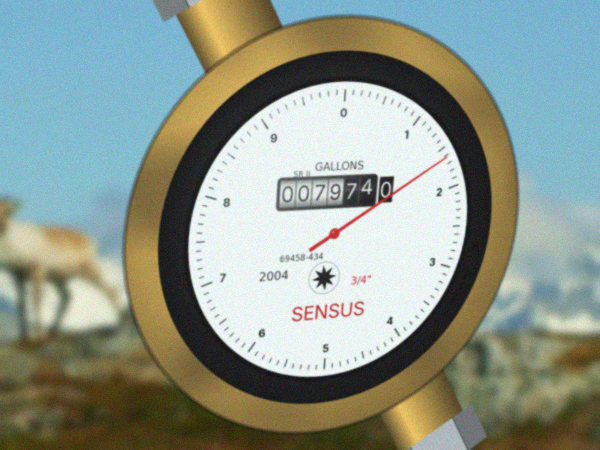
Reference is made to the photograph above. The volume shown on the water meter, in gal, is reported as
79741.6 gal
